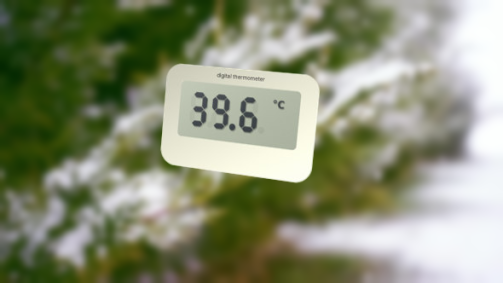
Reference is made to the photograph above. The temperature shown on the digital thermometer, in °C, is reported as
39.6 °C
